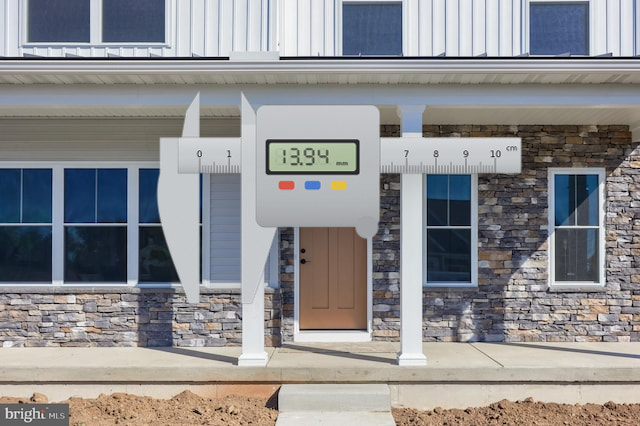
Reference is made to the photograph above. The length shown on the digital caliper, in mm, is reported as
13.94 mm
